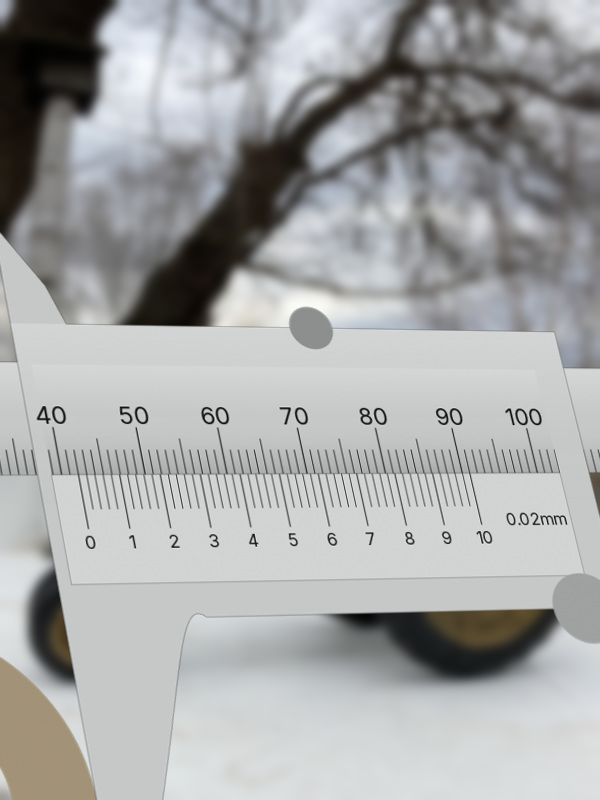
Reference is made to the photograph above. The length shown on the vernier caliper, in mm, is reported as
42.0 mm
